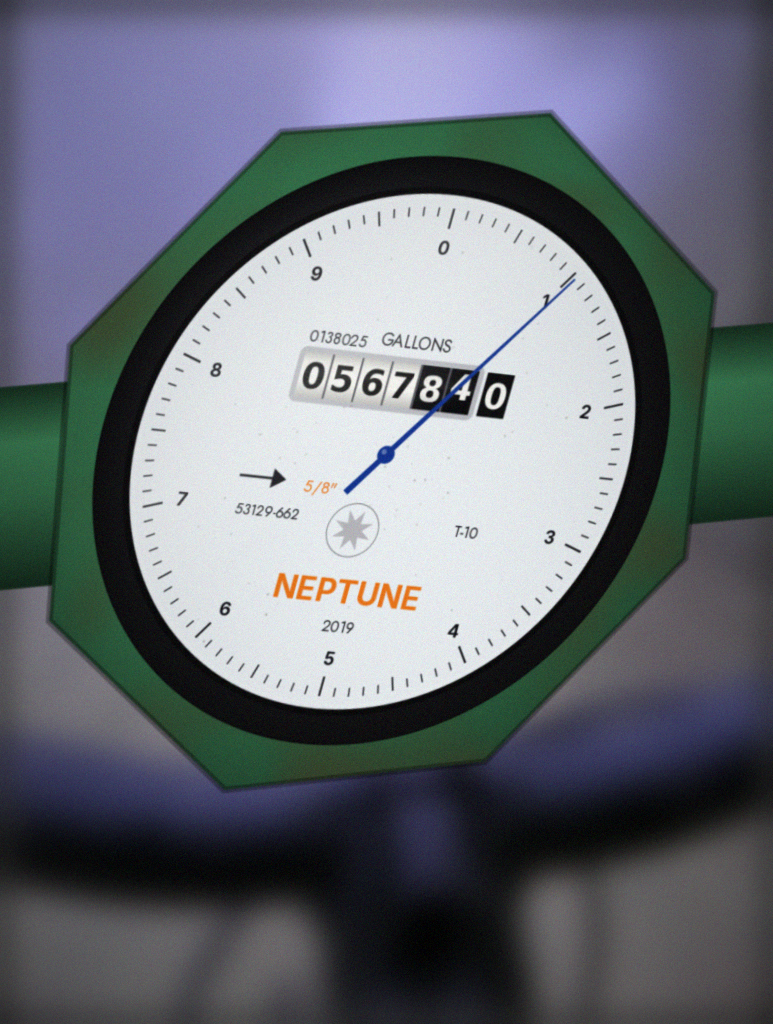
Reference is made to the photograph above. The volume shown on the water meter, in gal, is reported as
567841.0 gal
